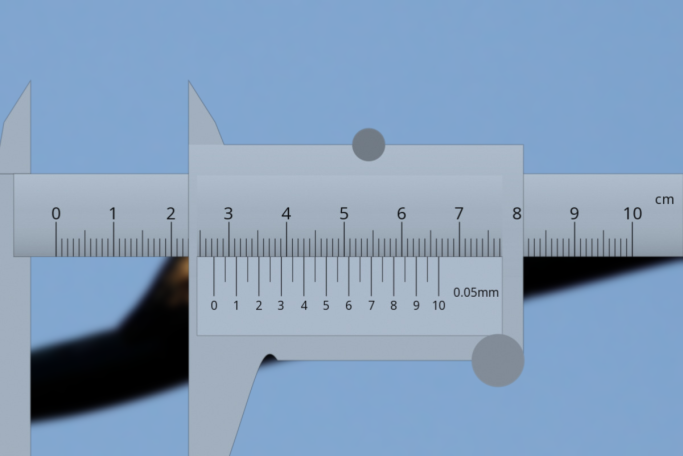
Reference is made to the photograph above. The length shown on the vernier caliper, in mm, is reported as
27.4 mm
